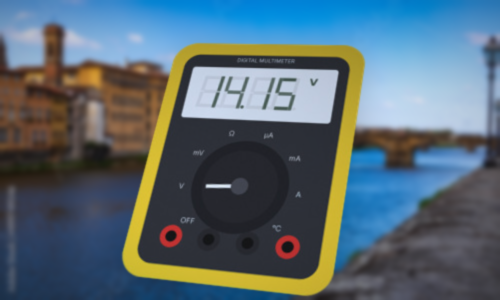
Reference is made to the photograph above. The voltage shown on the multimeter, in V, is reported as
14.15 V
